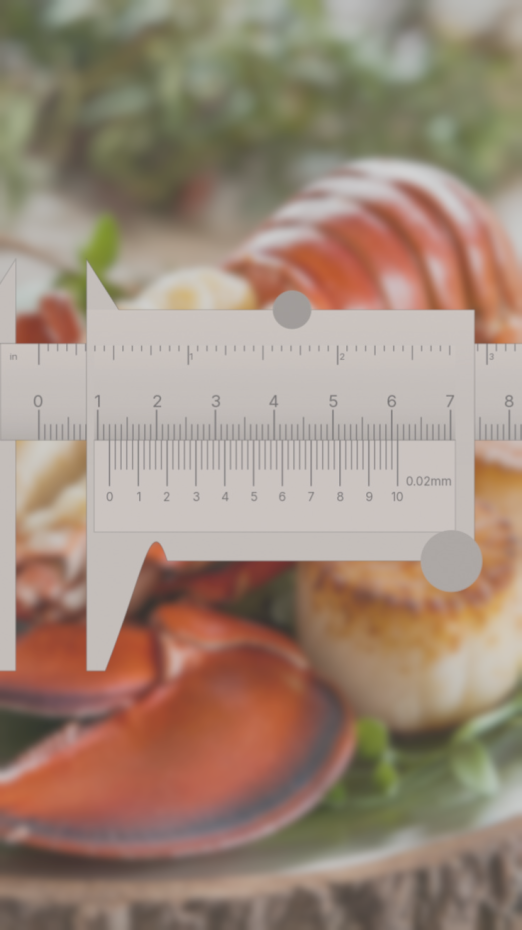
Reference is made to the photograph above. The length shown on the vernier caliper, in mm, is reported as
12.0 mm
